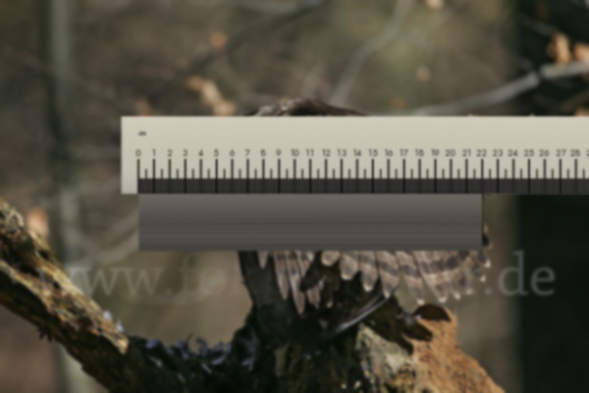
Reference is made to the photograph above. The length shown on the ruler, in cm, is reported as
22 cm
